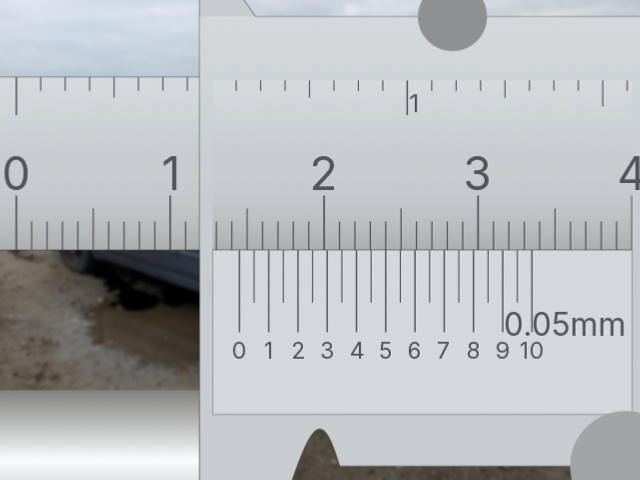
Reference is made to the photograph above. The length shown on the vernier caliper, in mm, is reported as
14.5 mm
